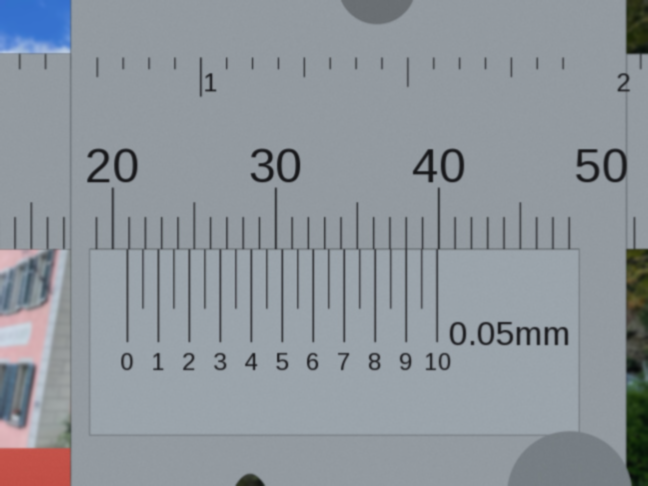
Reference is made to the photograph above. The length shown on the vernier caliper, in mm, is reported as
20.9 mm
